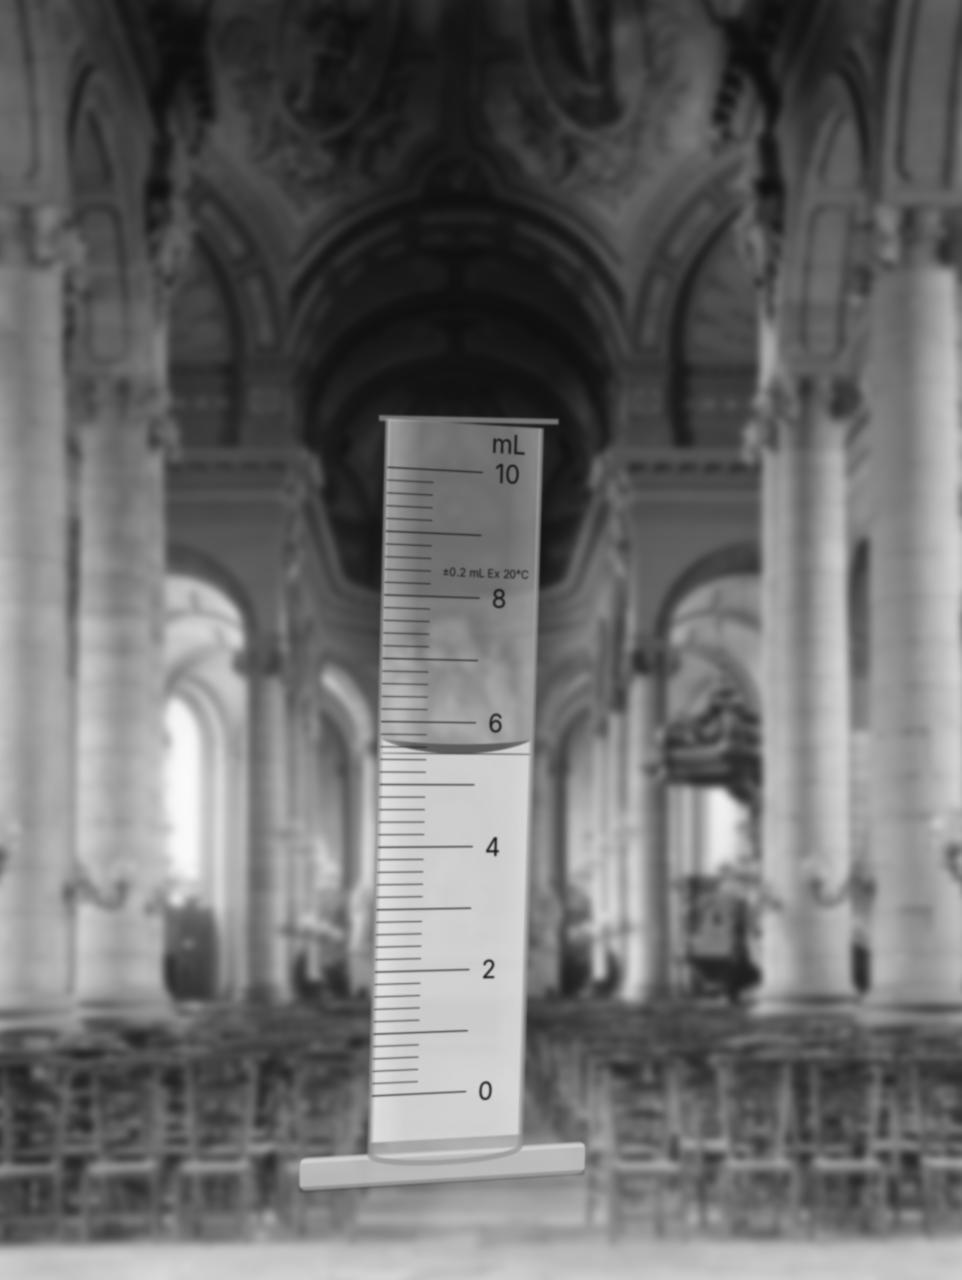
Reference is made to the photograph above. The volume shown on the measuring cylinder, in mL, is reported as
5.5 mL
